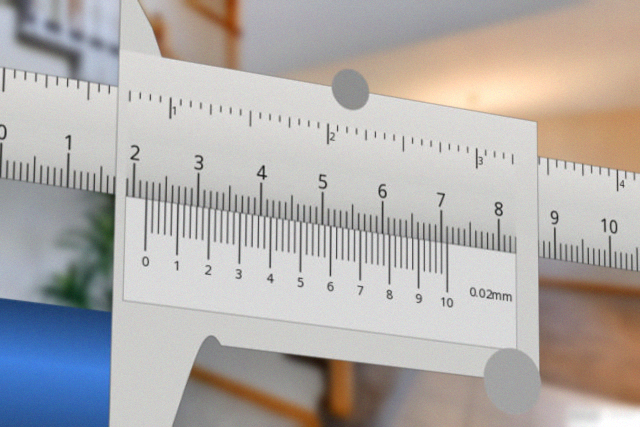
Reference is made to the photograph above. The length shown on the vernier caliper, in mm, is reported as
22.0 mm
